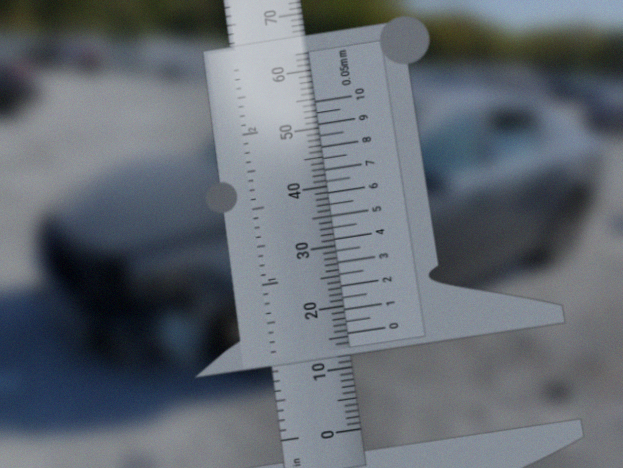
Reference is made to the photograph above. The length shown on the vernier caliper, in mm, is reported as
15.5 mm
